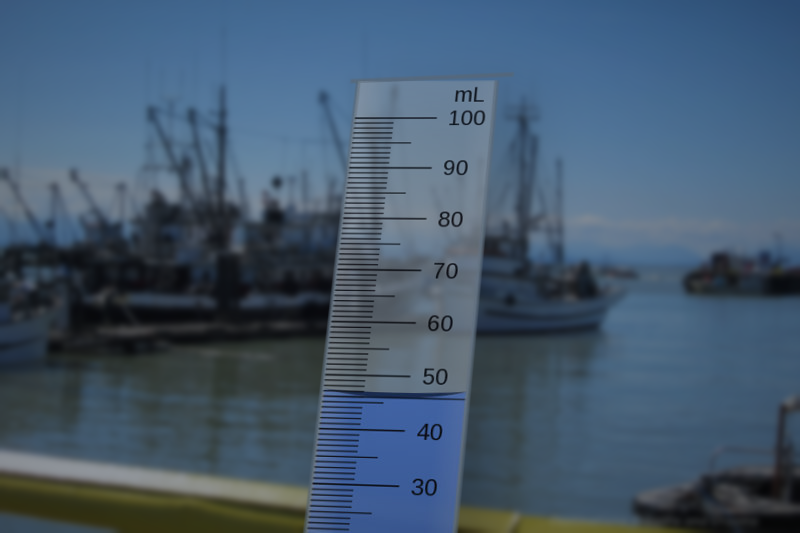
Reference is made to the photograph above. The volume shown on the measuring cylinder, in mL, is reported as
46 mL
